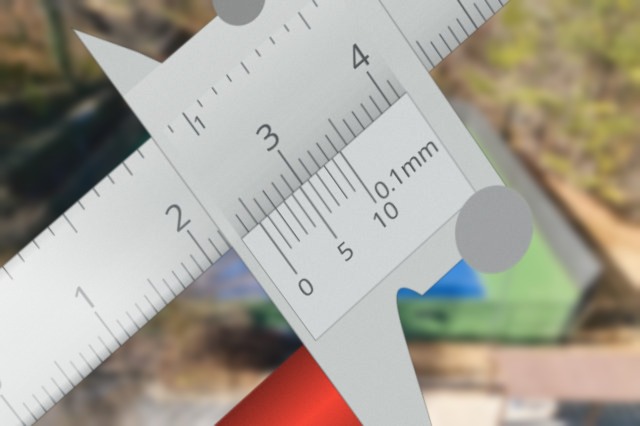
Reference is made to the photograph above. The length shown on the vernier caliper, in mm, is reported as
25.2 mm
